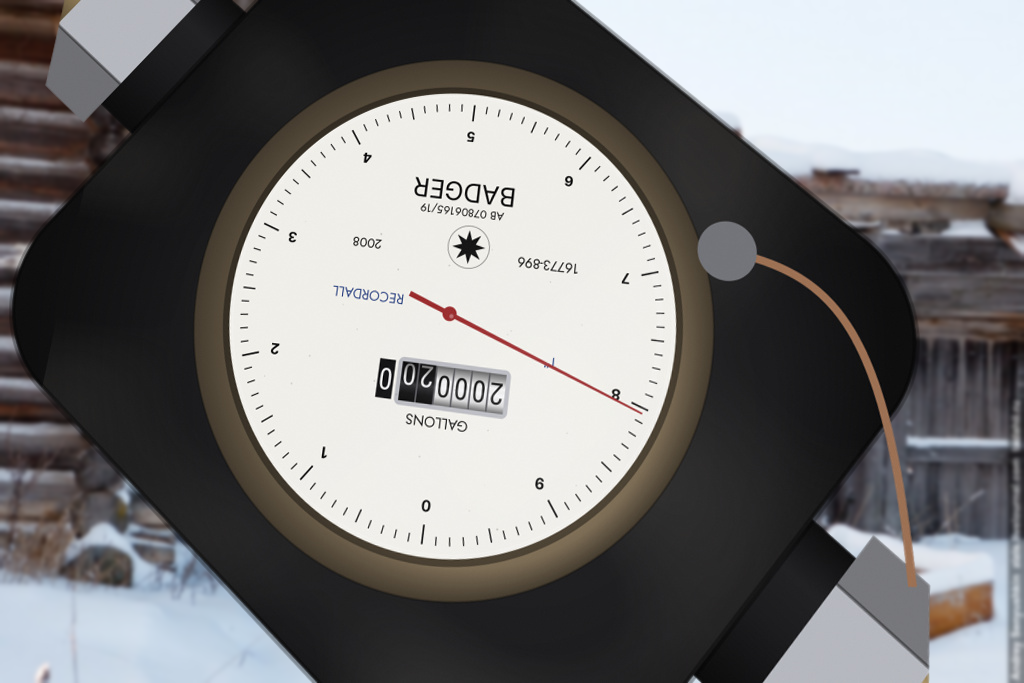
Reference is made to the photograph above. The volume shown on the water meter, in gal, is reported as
2000198.0 gal
